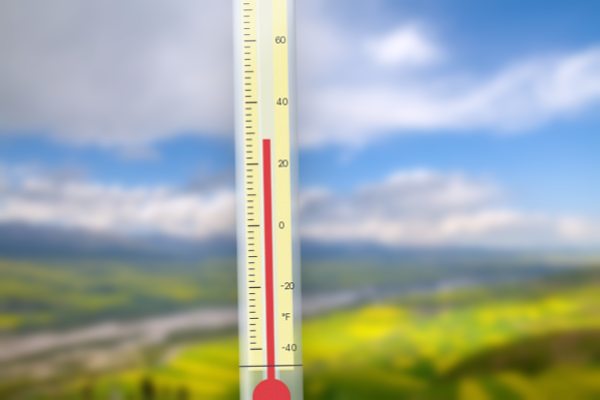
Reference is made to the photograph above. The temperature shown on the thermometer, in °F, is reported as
28 °F
